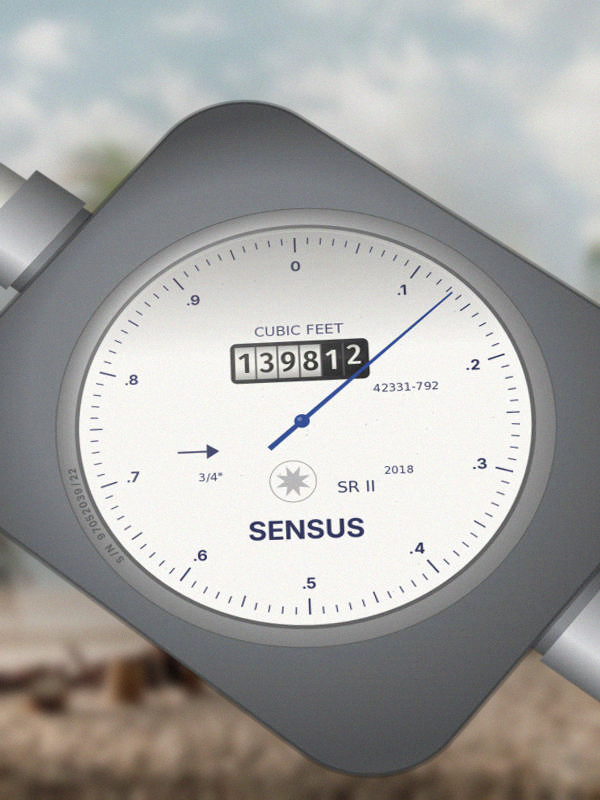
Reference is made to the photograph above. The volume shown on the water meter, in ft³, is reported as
139812.13 ft³
